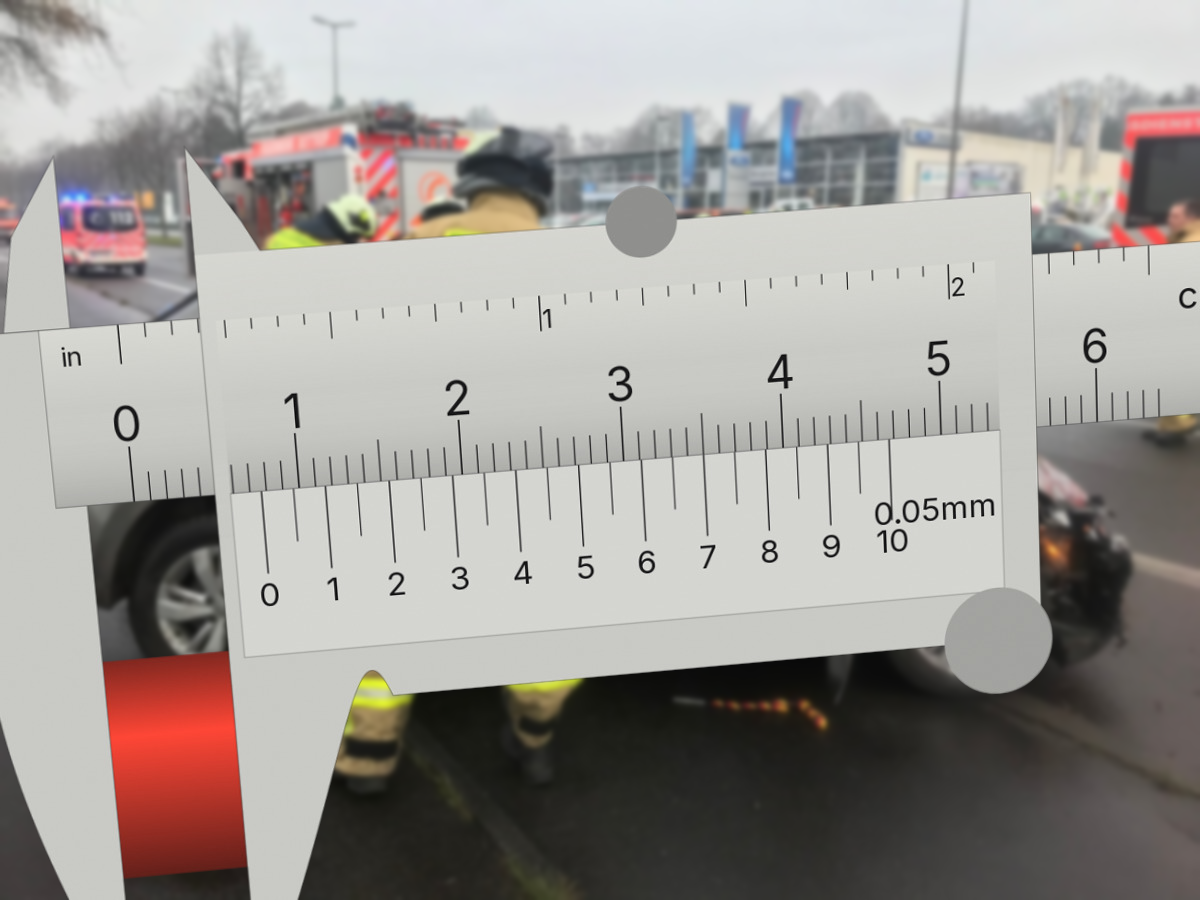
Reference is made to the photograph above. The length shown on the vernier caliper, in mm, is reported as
7.7 mm
